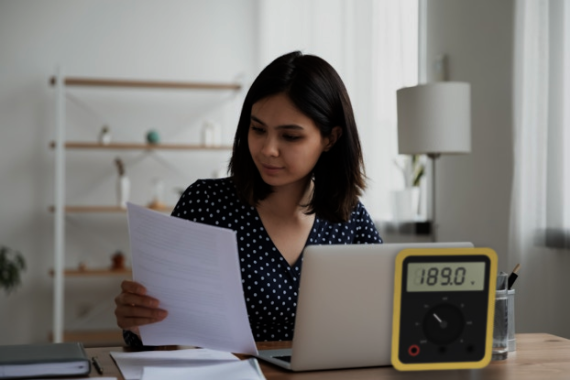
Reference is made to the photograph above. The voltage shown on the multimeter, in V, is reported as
189.0 V
